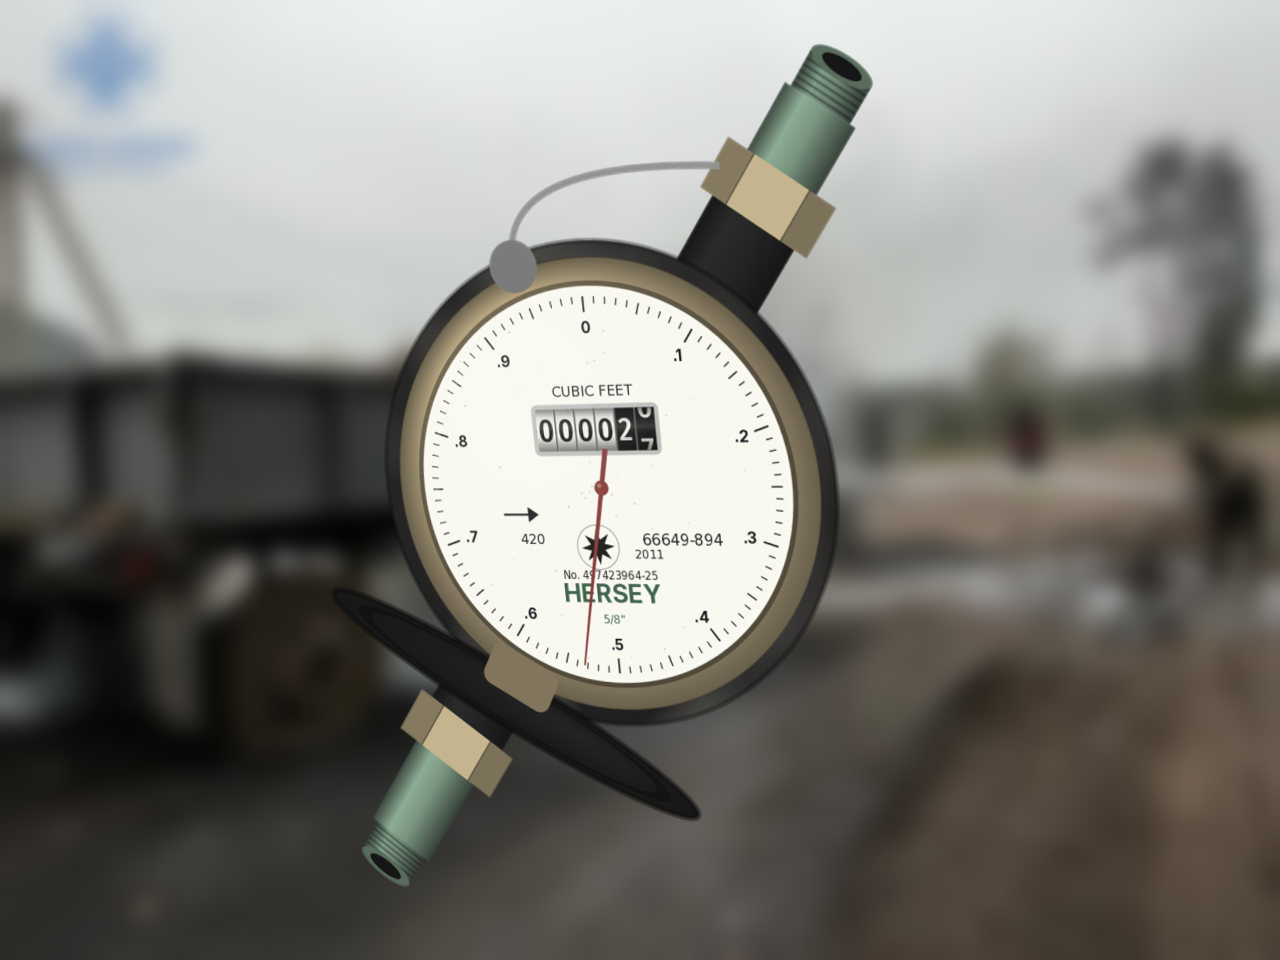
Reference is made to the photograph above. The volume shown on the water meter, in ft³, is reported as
26.53 ft³
